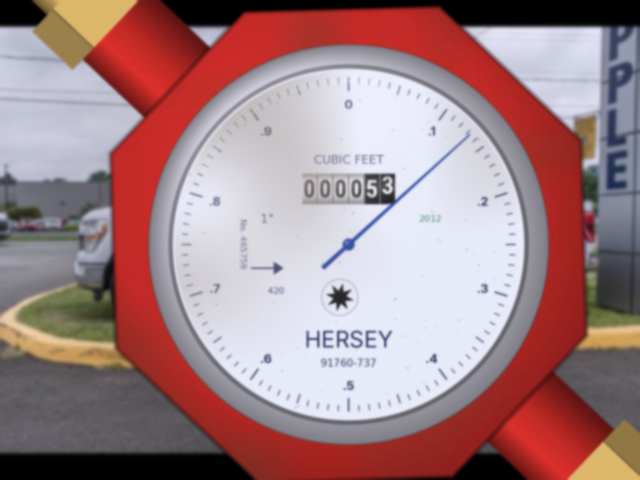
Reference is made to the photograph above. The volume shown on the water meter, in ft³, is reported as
53.13 ft³
